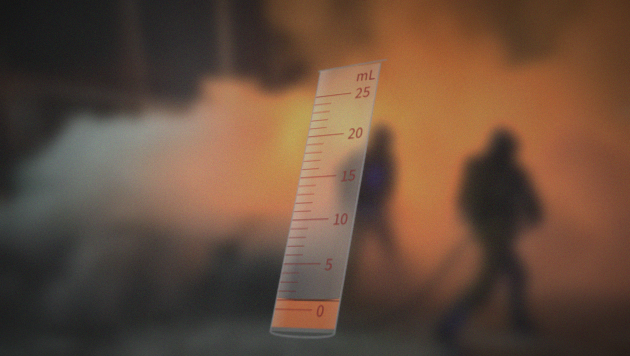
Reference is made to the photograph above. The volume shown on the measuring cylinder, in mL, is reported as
1 mL
